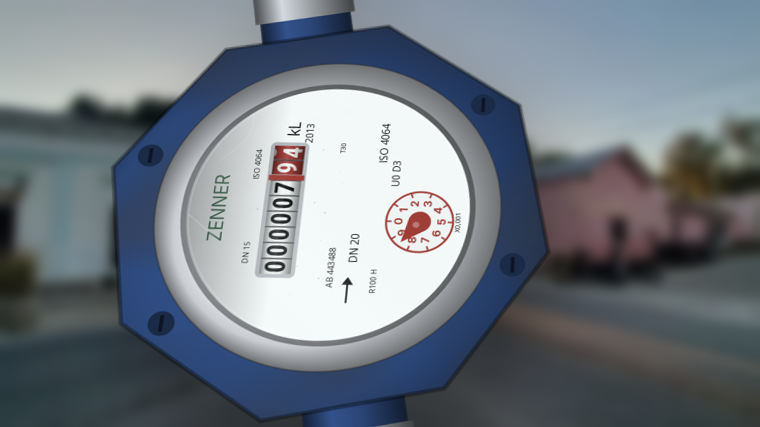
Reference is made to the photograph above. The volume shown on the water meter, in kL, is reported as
7.938 kL
